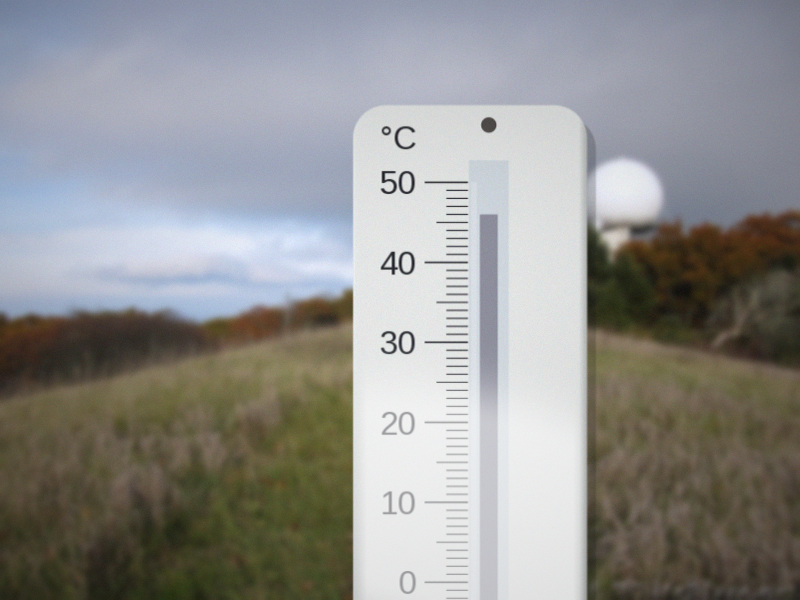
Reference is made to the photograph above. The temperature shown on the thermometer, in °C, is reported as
46 °C
